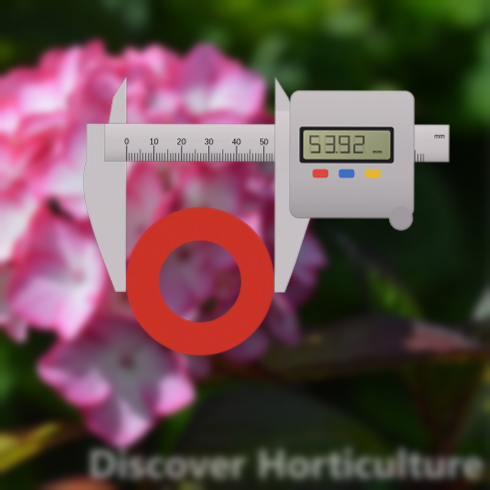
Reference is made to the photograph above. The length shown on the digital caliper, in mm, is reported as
53.92 mm
